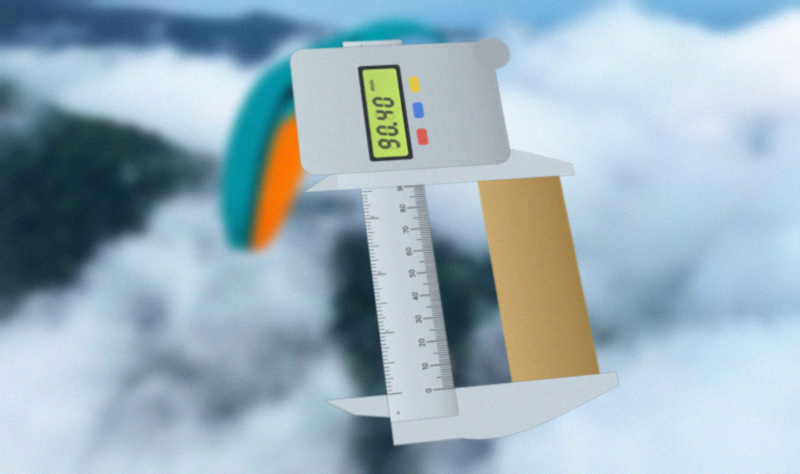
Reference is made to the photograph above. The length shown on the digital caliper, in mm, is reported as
90.40 mm
